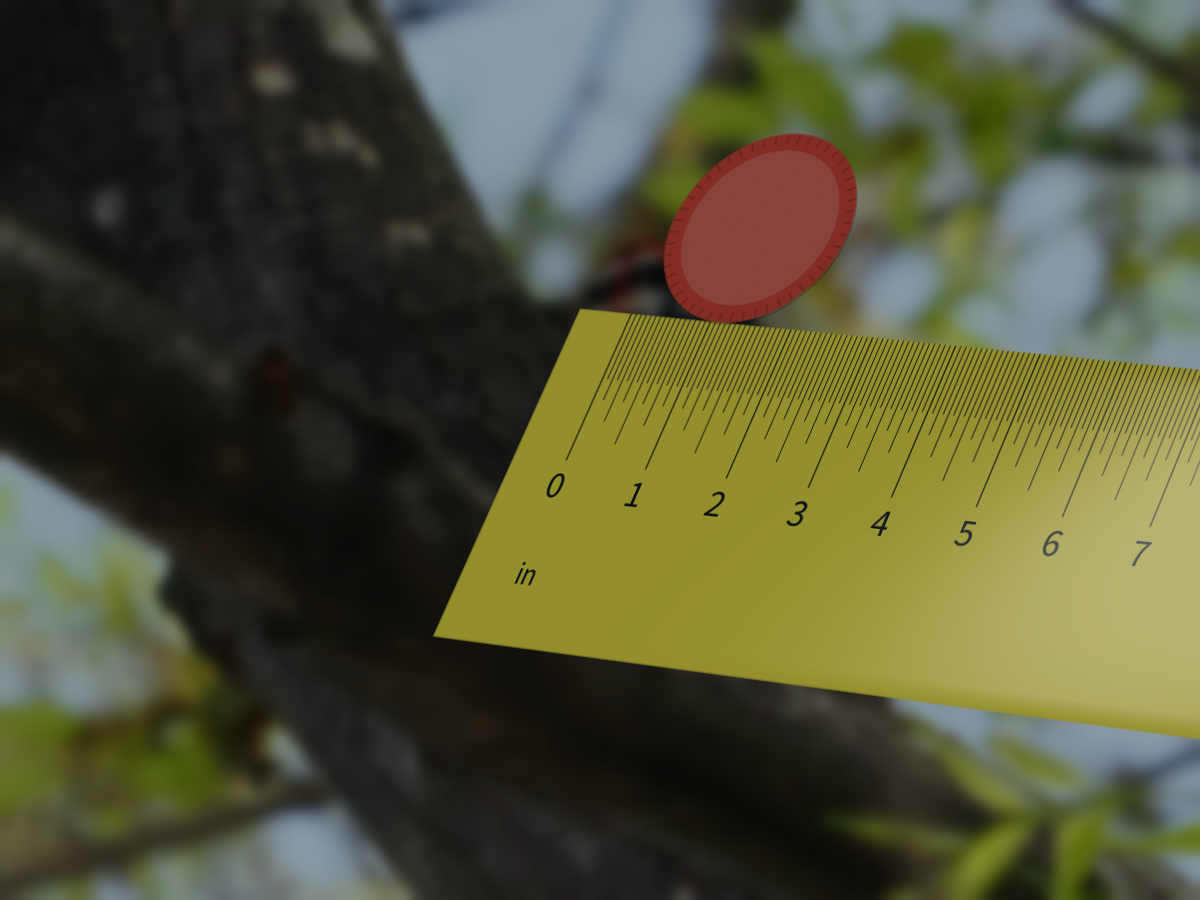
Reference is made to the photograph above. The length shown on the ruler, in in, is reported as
2.1875 in
